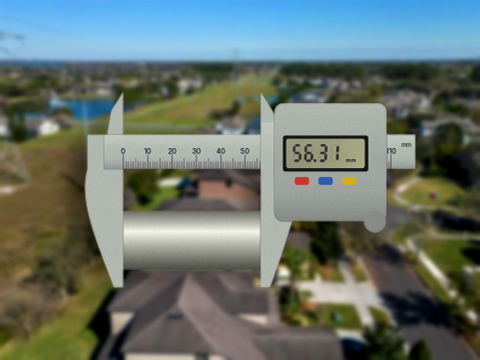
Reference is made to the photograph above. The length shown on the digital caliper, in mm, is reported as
56.31 mm
